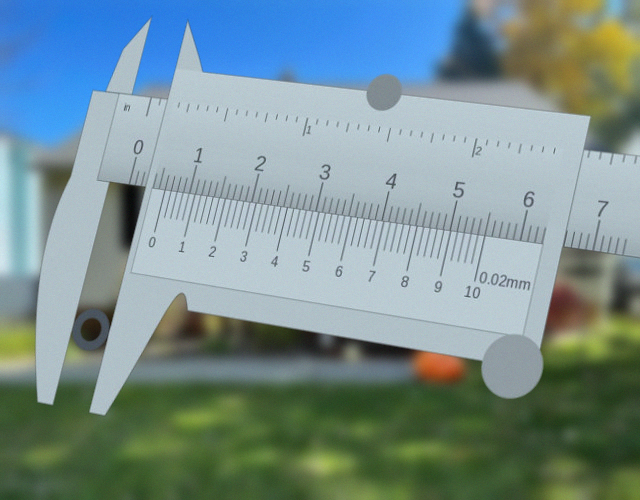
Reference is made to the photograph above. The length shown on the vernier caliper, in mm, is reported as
6.0 mm
